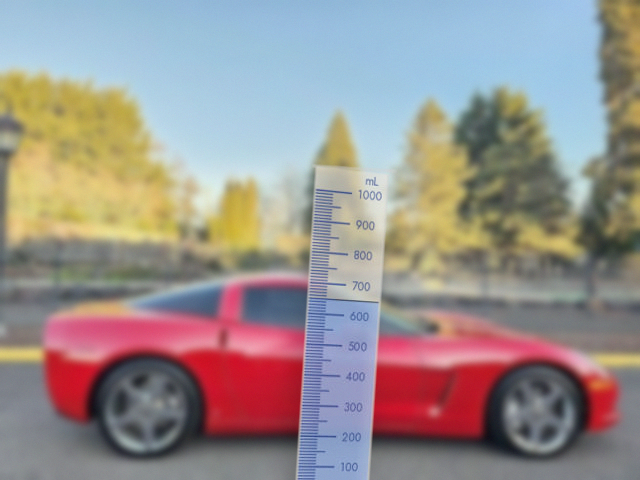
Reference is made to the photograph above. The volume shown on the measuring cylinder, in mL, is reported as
650 mL
